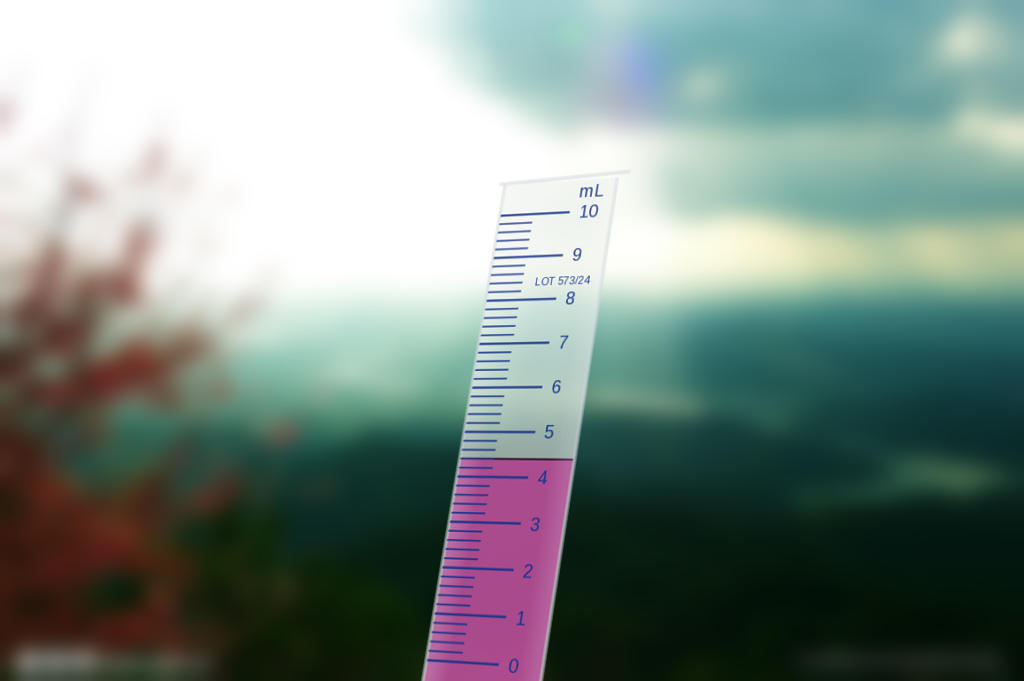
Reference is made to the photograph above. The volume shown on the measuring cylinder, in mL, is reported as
4.4 mL
